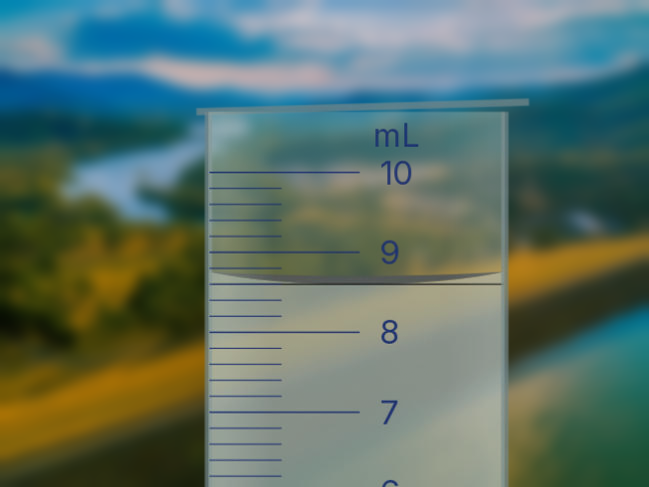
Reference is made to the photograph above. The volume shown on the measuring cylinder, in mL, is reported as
8.6 mL
